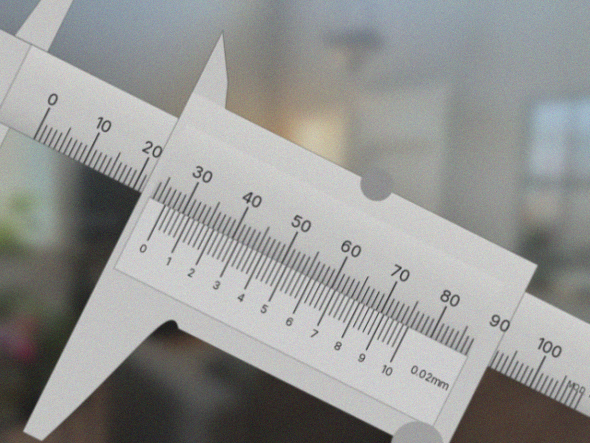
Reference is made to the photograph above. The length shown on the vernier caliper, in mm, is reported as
26.5 mm
